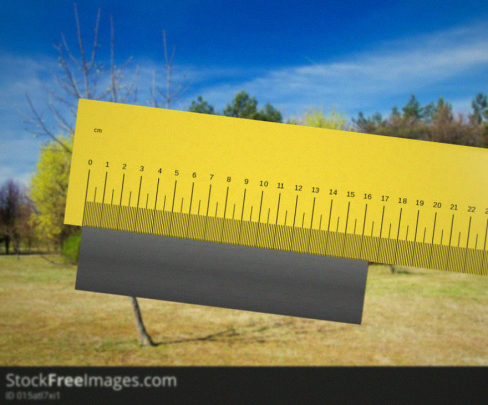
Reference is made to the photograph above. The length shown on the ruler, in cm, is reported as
16.5 cm
